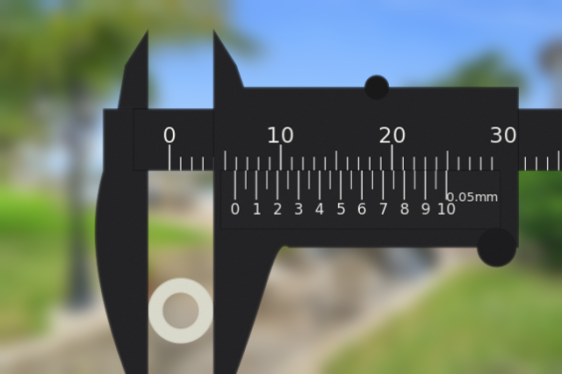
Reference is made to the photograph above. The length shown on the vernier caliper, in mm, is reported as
5.9 mm
